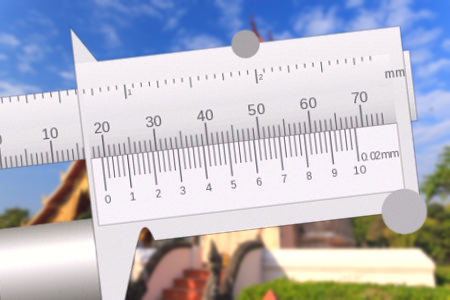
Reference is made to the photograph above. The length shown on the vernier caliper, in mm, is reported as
19.5 mm
